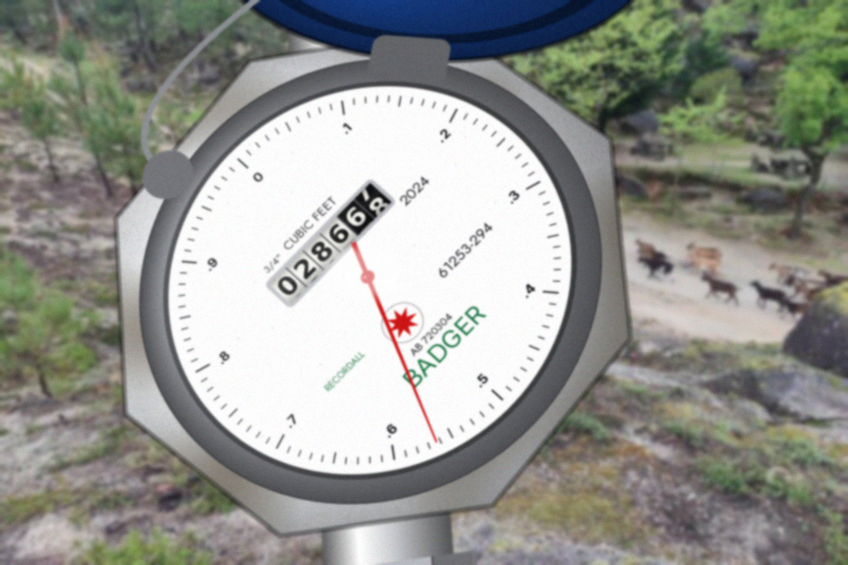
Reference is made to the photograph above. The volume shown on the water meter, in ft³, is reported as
28667.56 ft³
